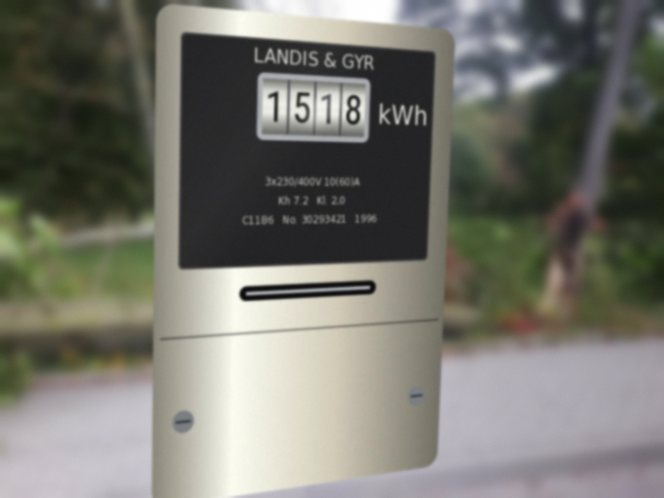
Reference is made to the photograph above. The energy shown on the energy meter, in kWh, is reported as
1518 kWh
